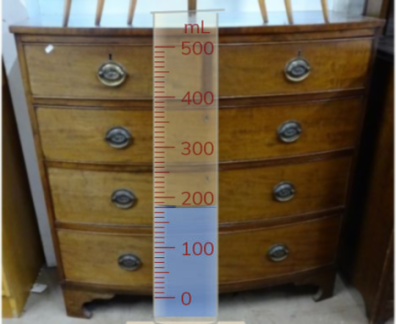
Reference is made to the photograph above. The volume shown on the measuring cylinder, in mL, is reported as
180 mL
